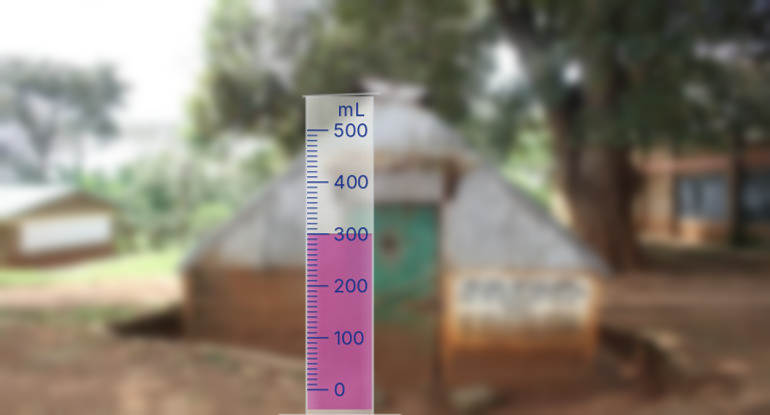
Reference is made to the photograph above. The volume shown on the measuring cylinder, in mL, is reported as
300 mL
